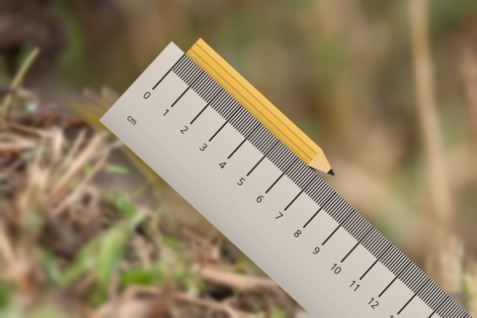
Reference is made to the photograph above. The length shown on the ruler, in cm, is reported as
7.5 cm
